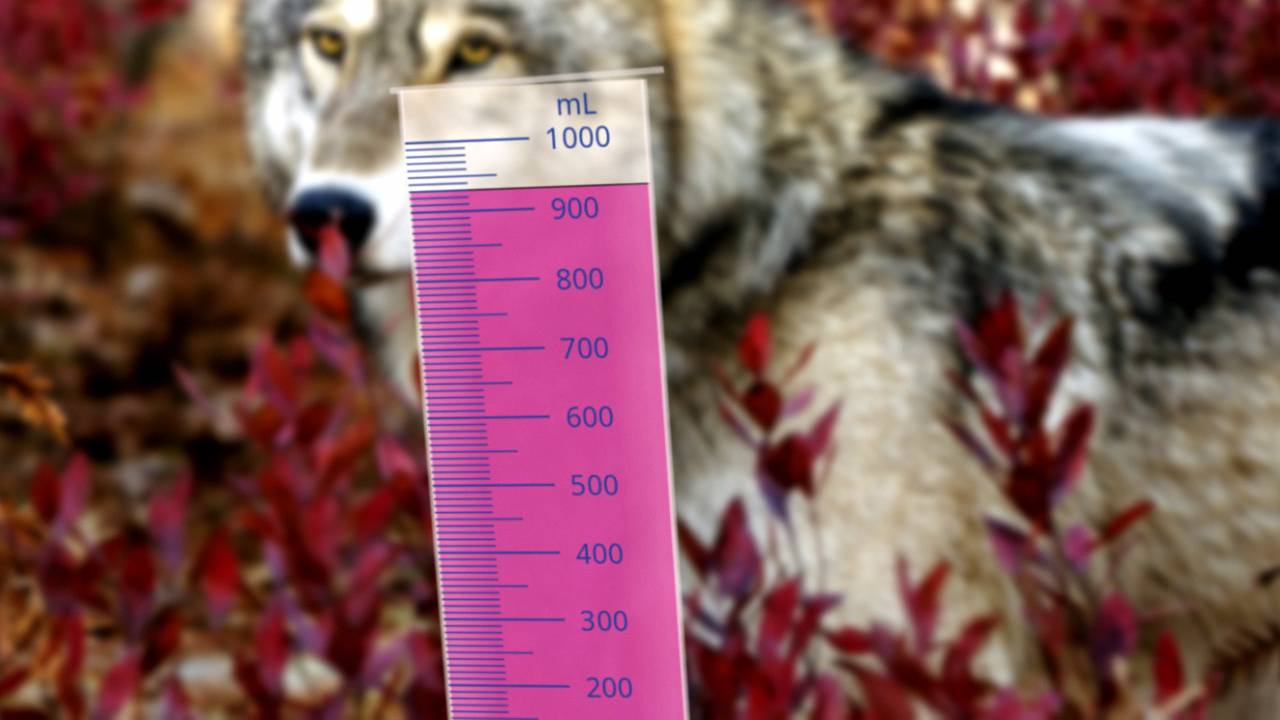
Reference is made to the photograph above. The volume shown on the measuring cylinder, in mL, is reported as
930 mL
